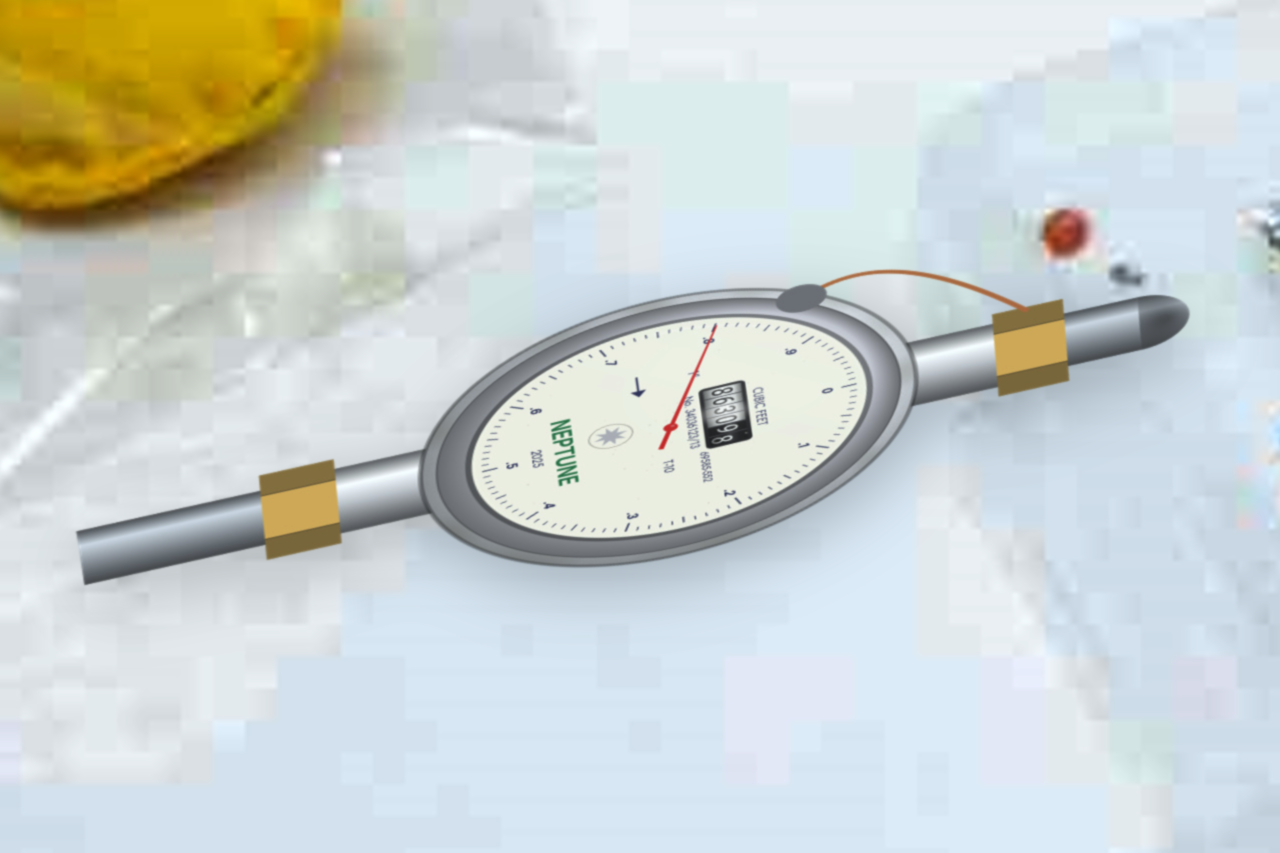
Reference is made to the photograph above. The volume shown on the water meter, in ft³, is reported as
863097.80 ft³
